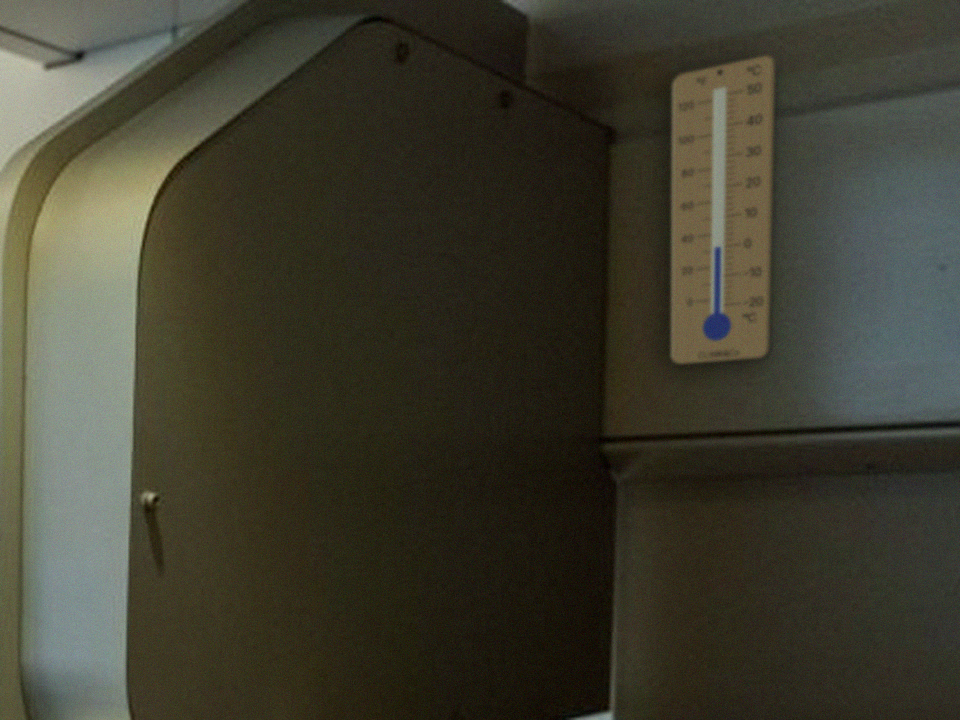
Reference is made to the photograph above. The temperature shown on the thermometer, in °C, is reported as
0 °C
